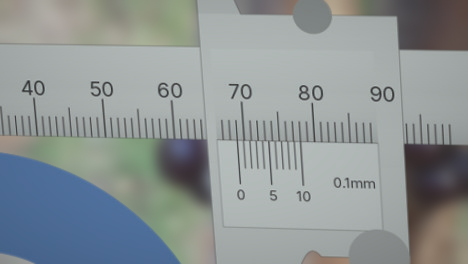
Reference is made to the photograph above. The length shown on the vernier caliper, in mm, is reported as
69.0 mm
